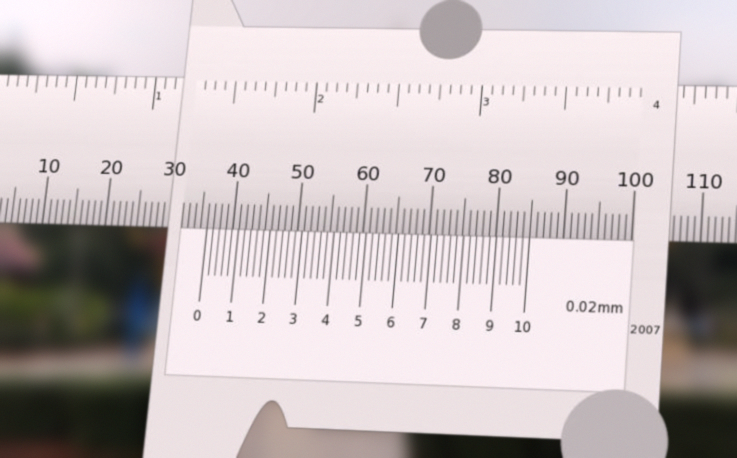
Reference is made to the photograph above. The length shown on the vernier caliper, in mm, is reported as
36.0 mm
